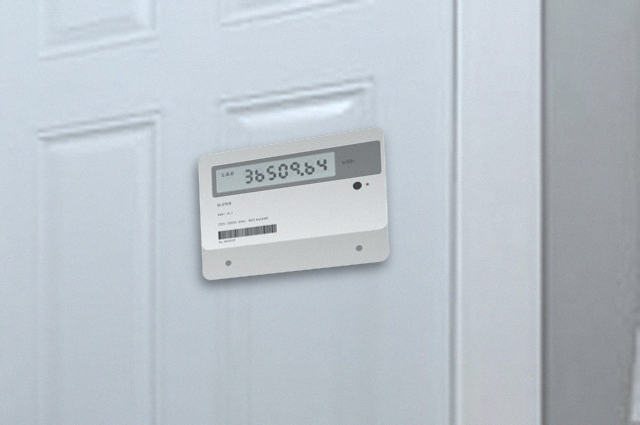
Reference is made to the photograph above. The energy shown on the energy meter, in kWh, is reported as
36509.64 kWh
